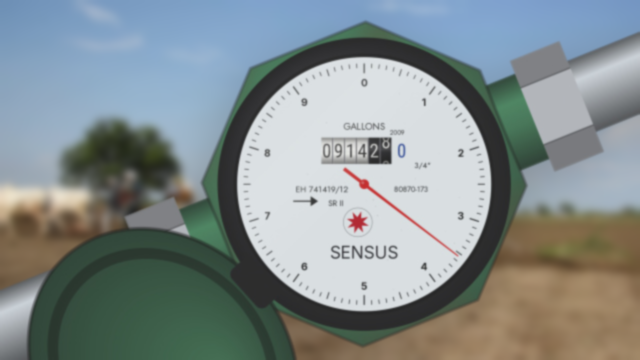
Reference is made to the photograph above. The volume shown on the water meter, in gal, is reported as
914283.5 gal
